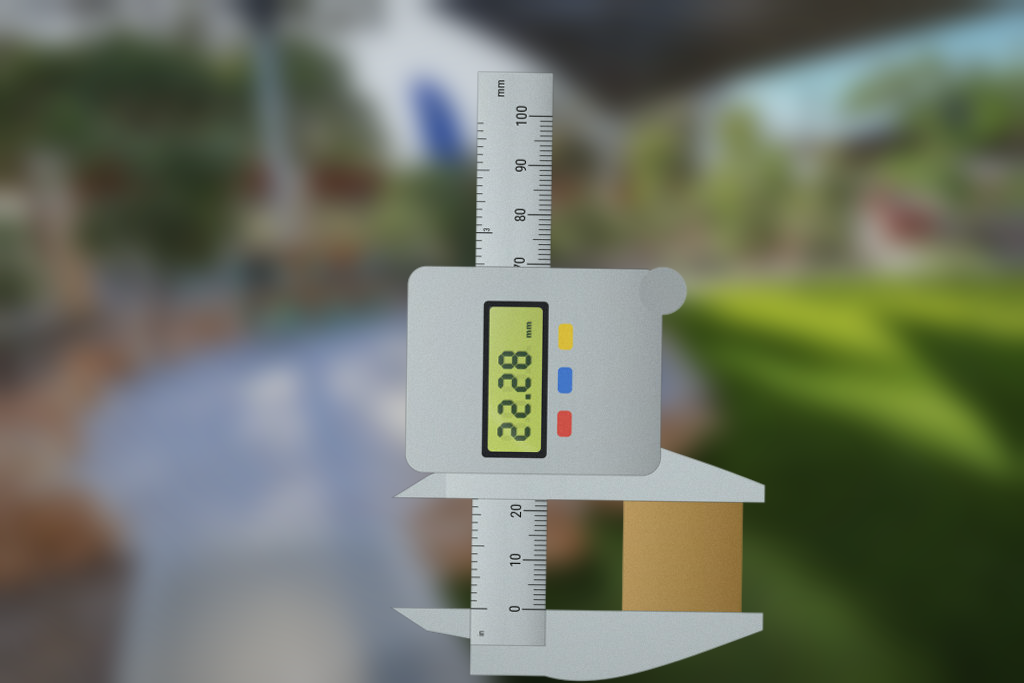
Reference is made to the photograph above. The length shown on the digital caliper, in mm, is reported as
22.28 mm
